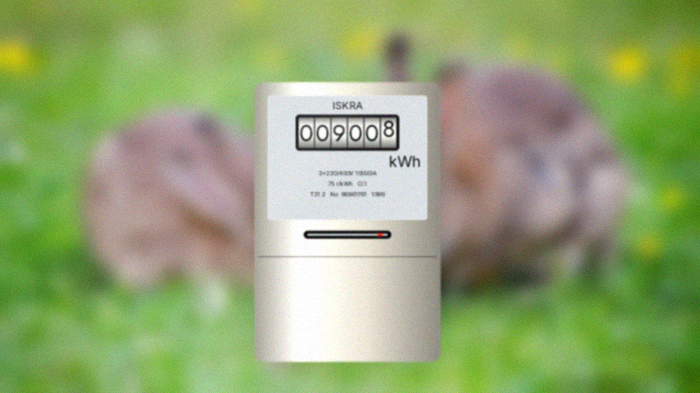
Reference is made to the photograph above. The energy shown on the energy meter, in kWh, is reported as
9008 kWh
